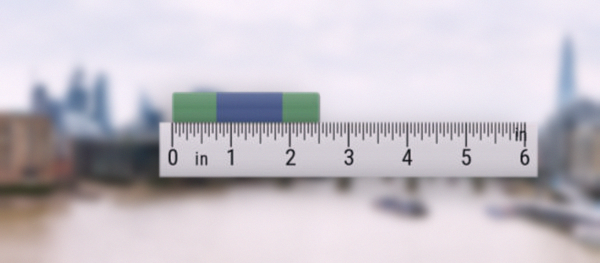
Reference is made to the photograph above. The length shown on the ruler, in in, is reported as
2.5 in
